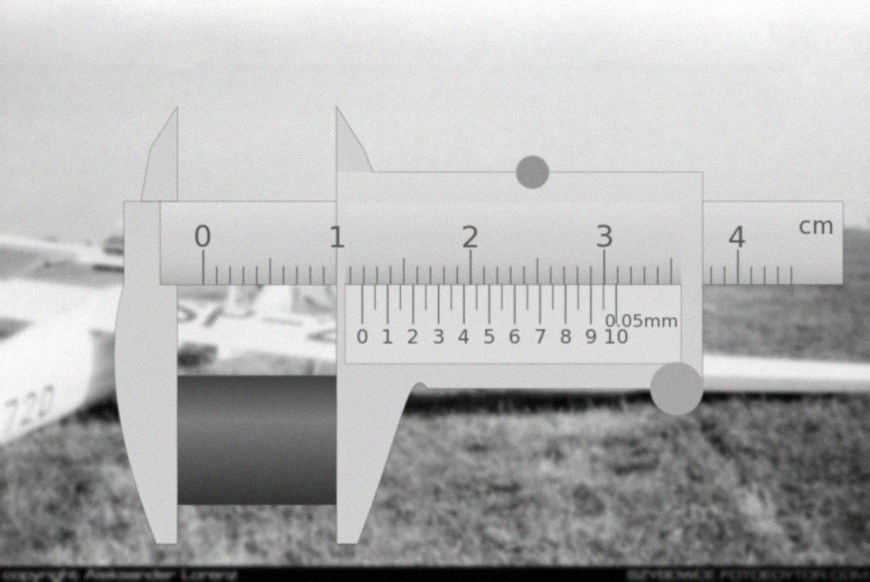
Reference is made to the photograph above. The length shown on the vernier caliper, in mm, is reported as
11.9 mm
